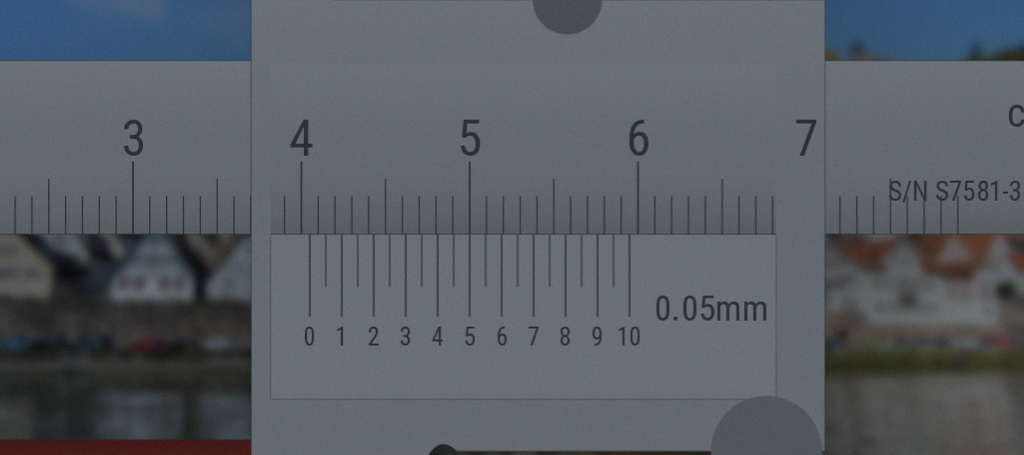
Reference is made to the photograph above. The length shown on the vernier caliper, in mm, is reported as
40.5 mm
